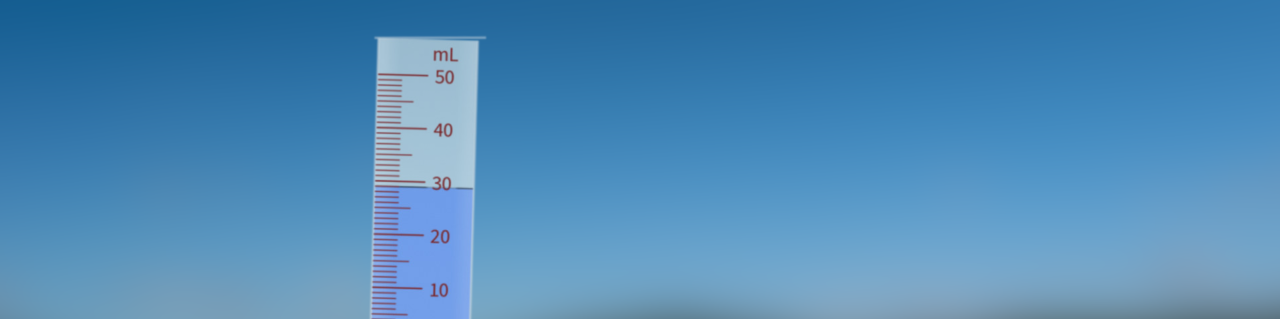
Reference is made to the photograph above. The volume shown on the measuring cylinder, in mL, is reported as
29 mL
